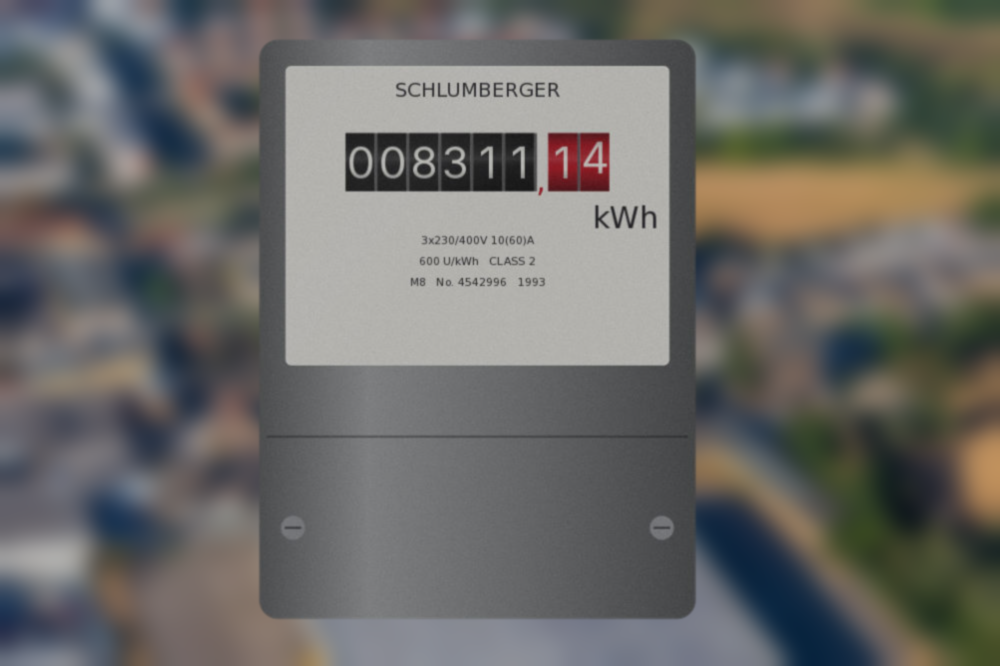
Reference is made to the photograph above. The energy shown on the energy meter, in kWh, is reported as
8311.14 kWh
